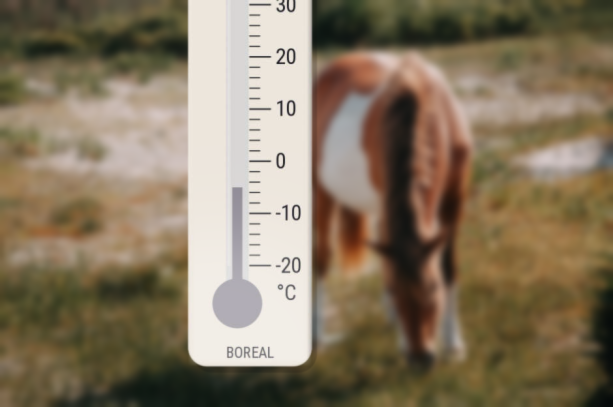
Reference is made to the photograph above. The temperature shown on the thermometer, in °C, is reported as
-5 °C
